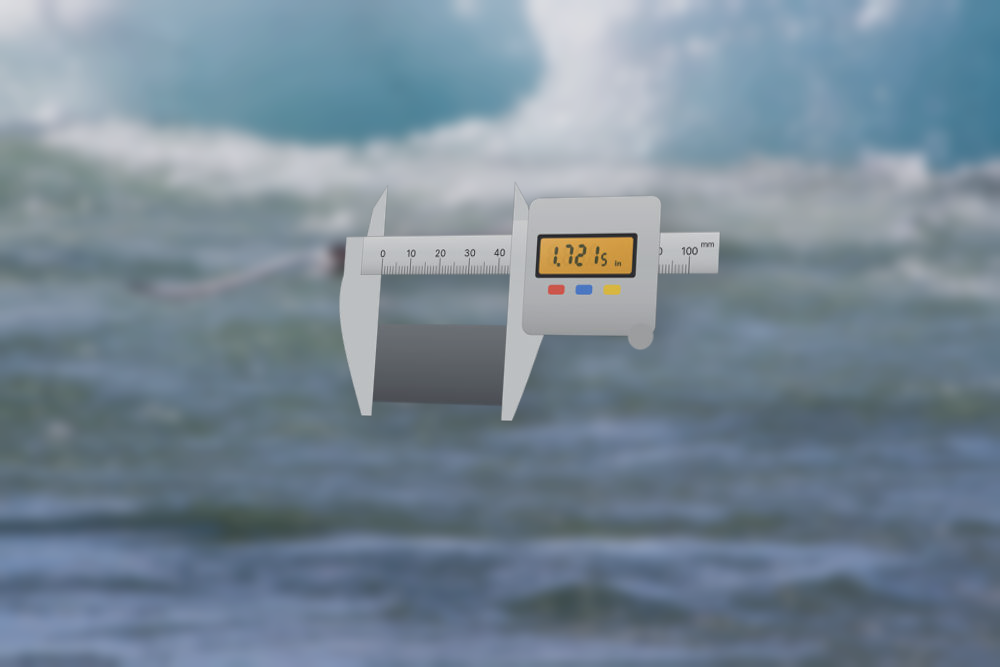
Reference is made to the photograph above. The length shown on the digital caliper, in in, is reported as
1.7215 in
